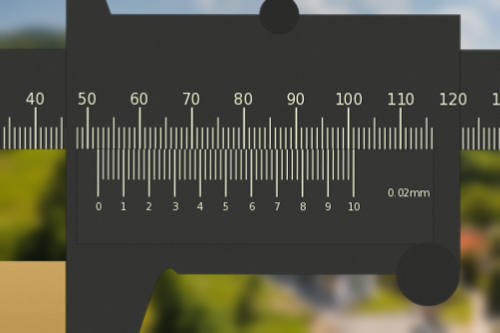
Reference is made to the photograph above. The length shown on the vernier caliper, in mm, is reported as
52.0 mm
